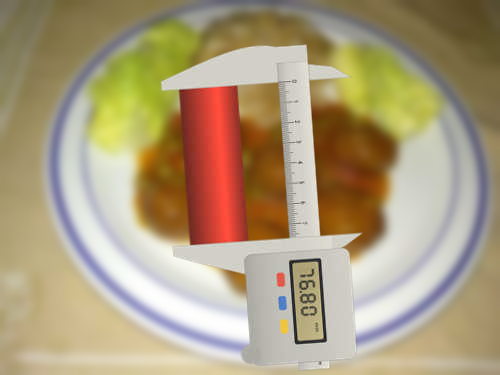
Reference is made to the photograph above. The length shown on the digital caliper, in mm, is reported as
76.80 mm
